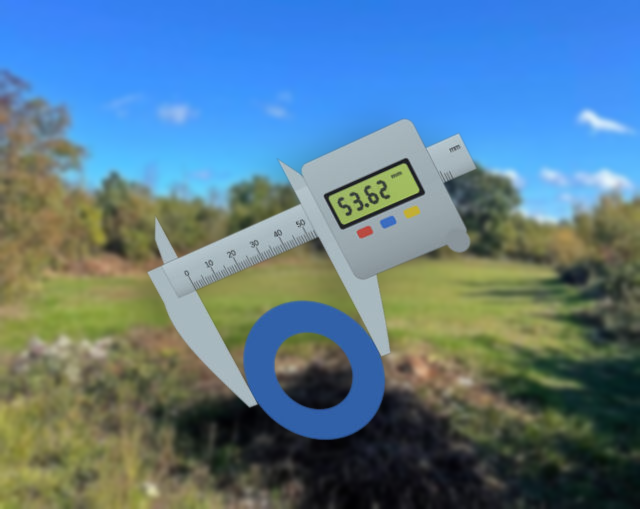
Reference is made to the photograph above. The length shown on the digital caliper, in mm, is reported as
53.62 mm
